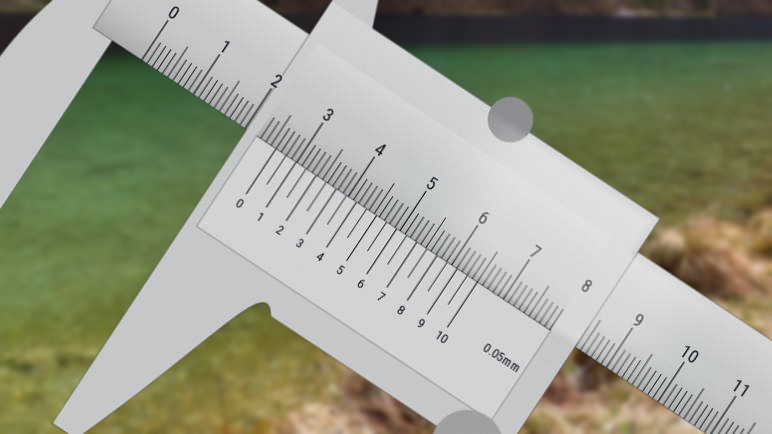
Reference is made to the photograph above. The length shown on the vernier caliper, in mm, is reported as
26.0 mm
